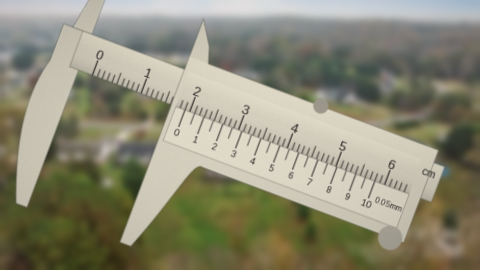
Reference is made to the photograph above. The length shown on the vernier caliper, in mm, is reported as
19.0 mm
